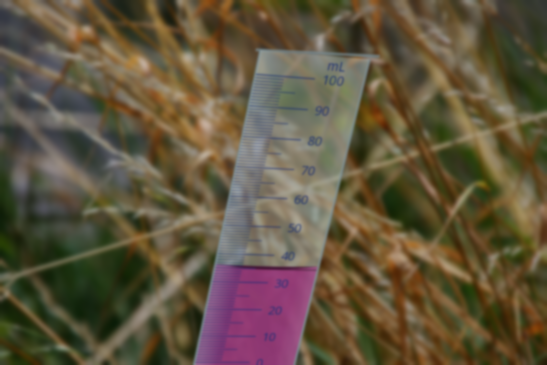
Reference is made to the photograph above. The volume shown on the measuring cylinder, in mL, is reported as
35 mL
